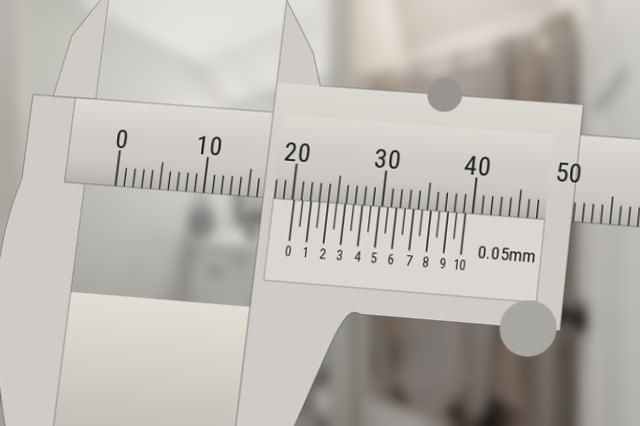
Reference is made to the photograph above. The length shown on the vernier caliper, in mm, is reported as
20.2 mm
